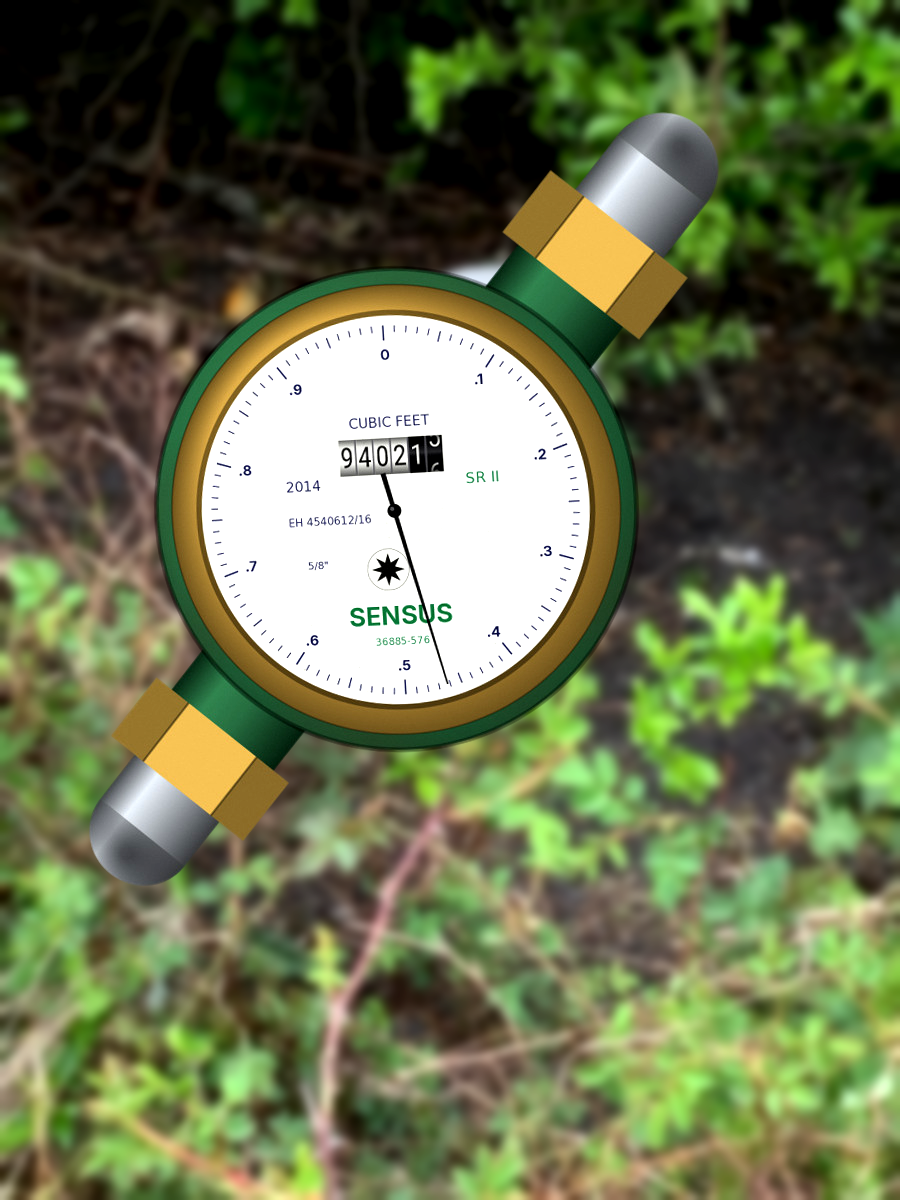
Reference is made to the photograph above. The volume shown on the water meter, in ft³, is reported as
940215.46 ft³
